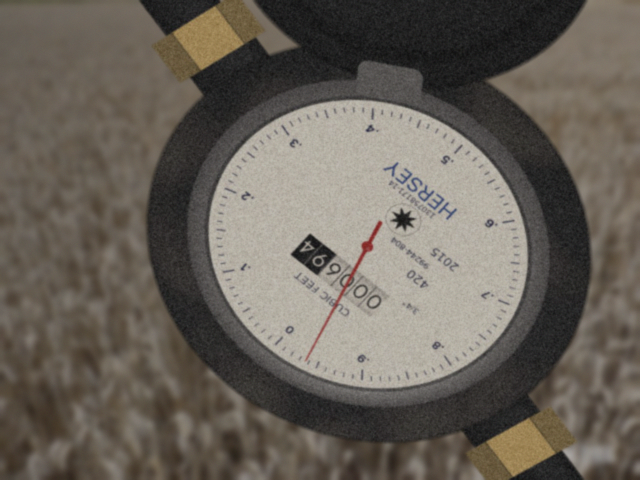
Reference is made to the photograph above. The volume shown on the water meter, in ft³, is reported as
693.96 ft³
